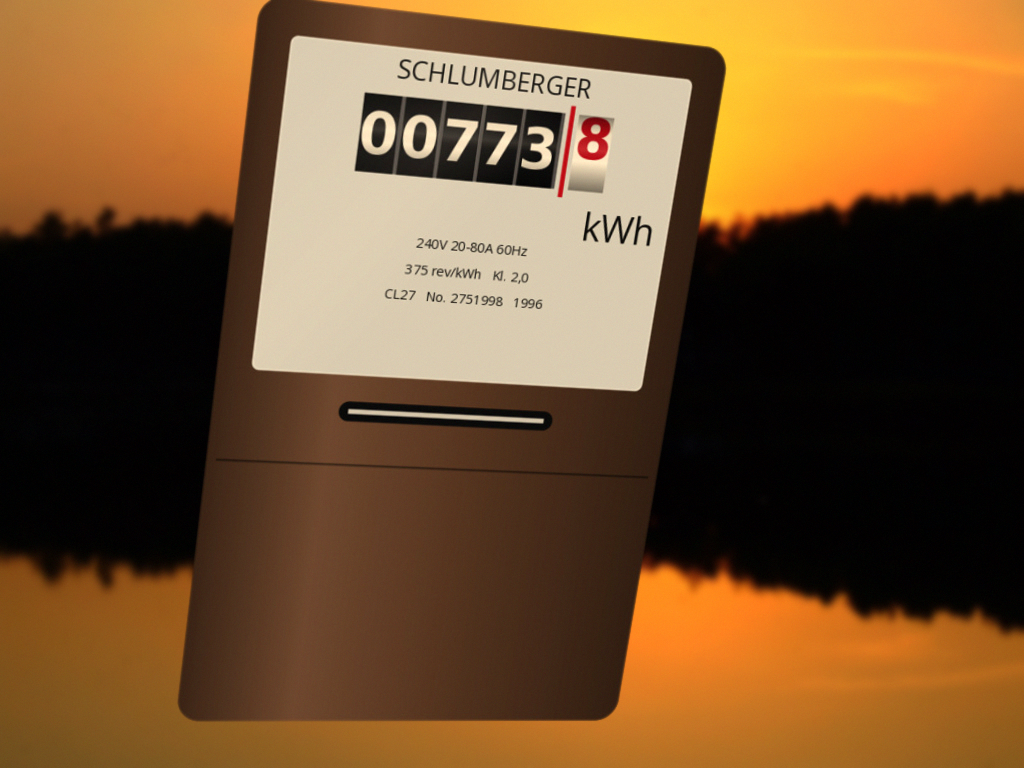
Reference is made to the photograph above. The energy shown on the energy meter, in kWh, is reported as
773.8 kWh
